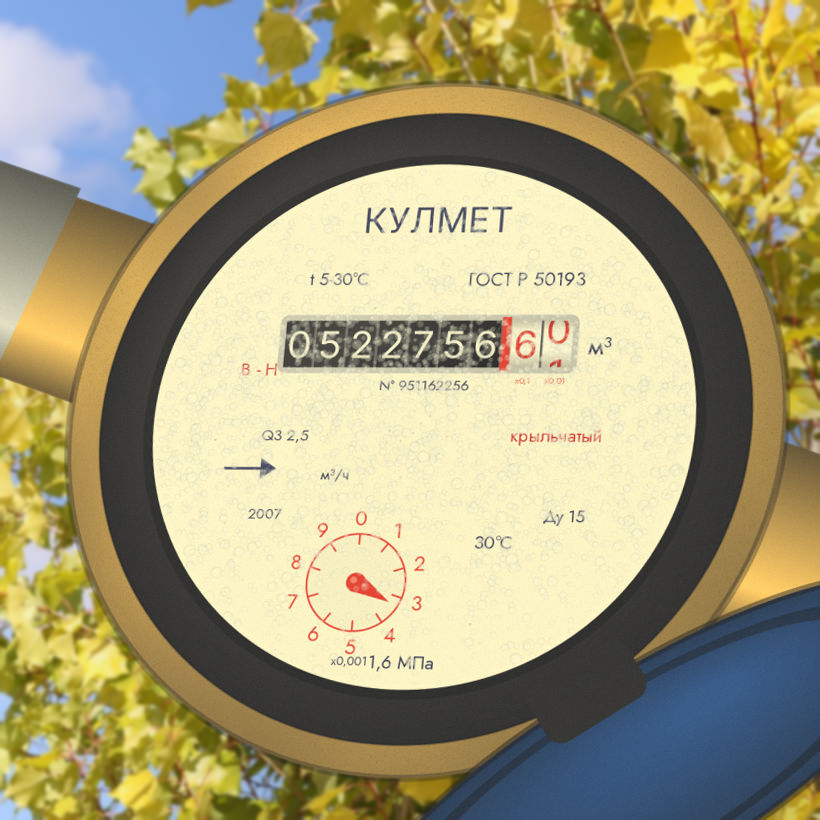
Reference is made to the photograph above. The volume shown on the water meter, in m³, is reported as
522756.603 m³
